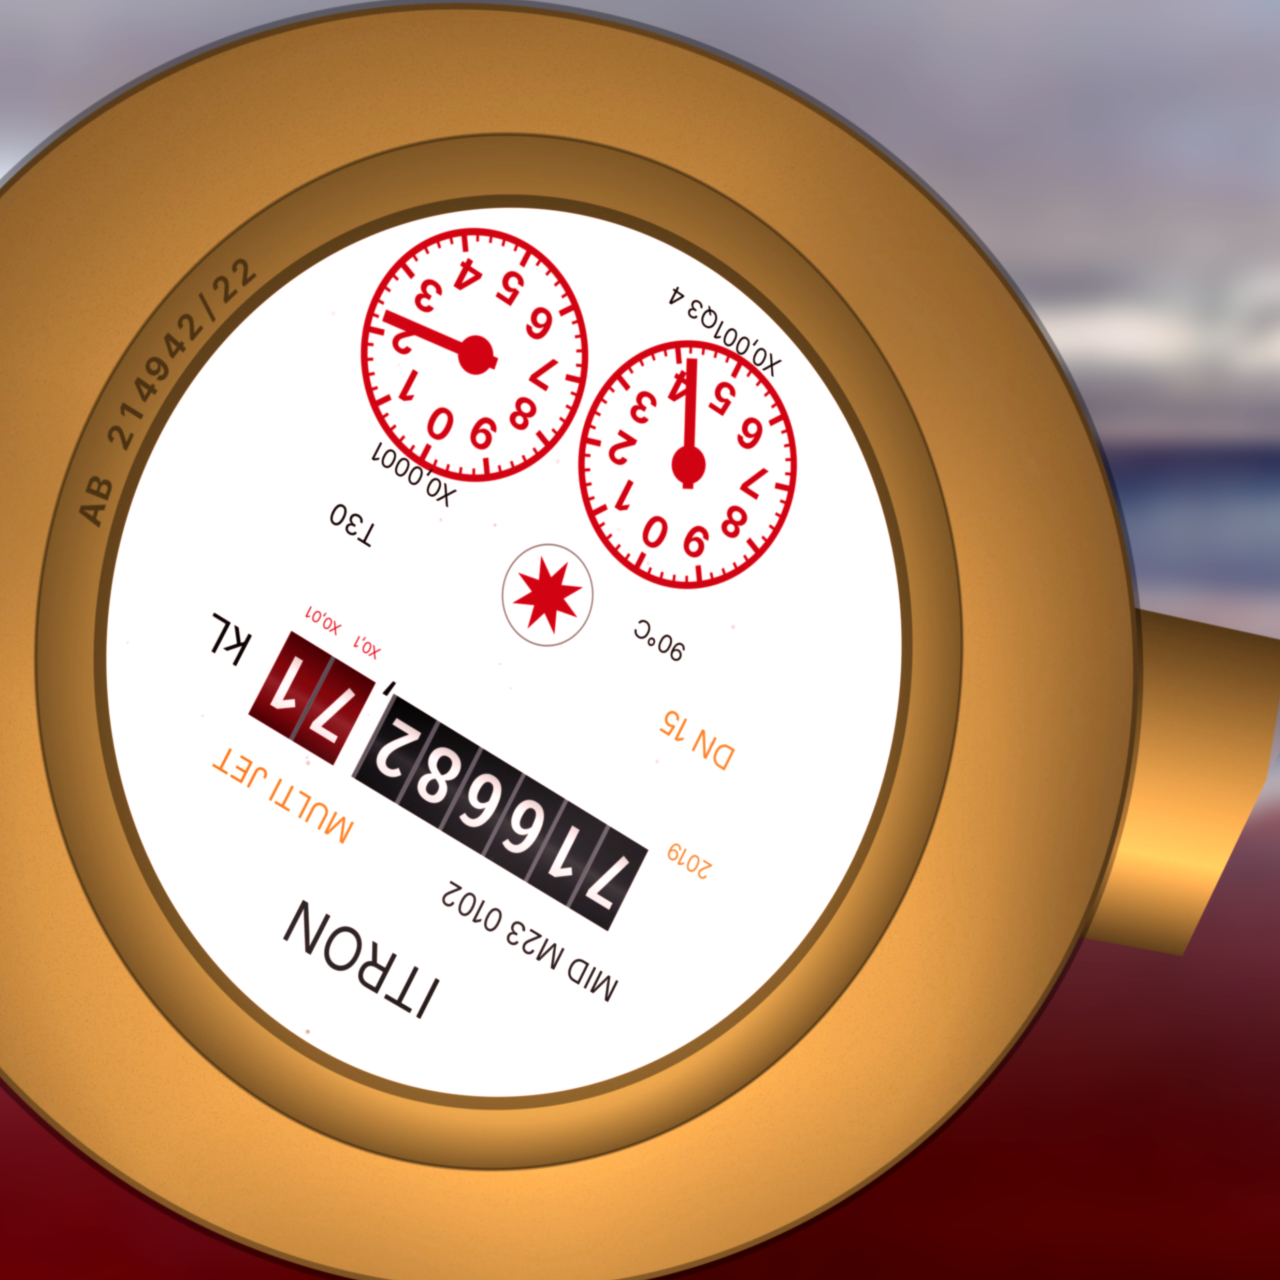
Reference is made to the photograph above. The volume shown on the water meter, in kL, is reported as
716682.7142 kL
